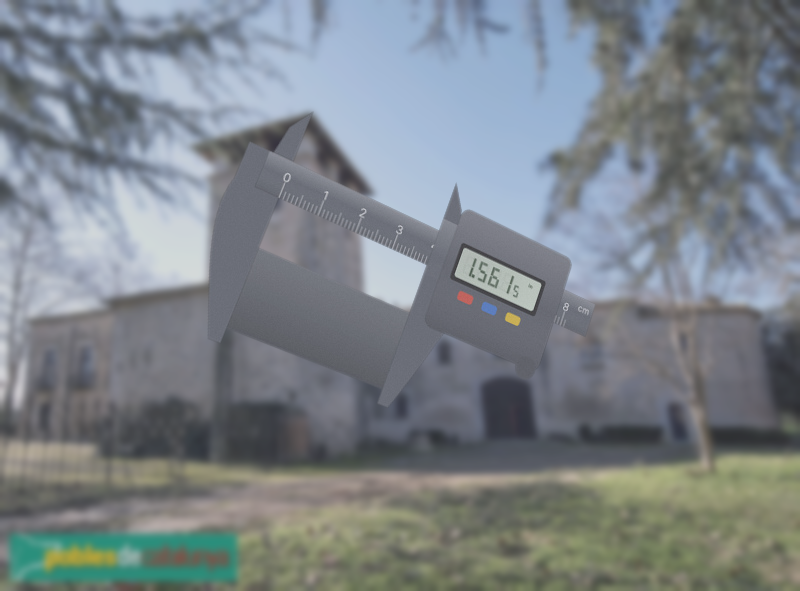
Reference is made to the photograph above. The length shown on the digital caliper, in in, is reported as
1.5615 in
